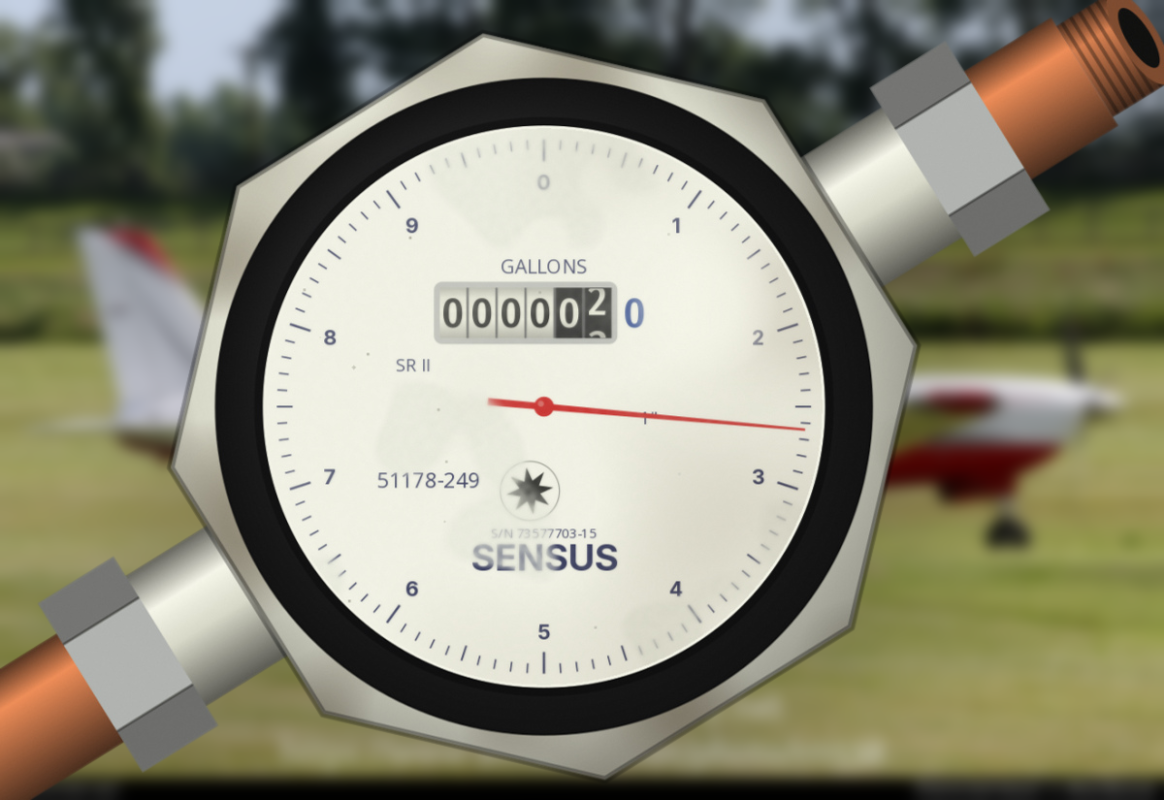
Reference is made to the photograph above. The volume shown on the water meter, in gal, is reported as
22.6 gal
